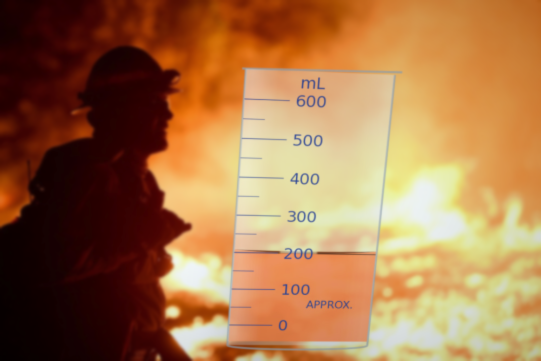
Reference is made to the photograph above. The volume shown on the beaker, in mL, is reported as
200 mL
